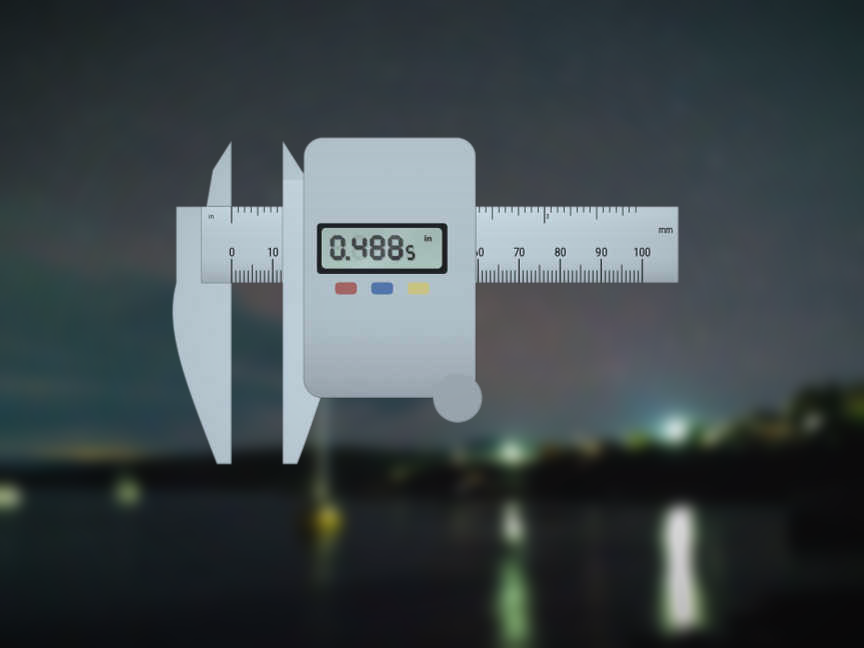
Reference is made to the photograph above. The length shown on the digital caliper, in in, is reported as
0.4885 in
